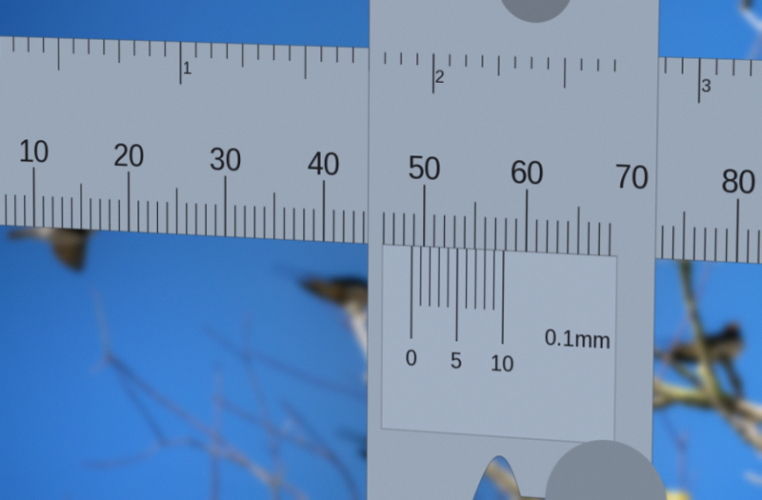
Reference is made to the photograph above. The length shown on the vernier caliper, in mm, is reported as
48.8 mm
